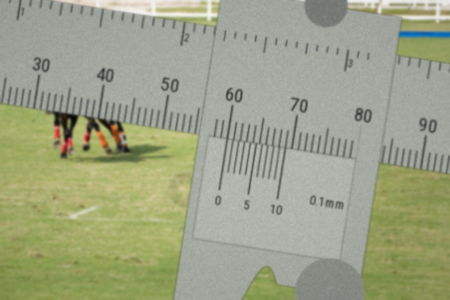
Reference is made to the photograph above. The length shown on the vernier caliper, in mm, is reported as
60.0 mm
